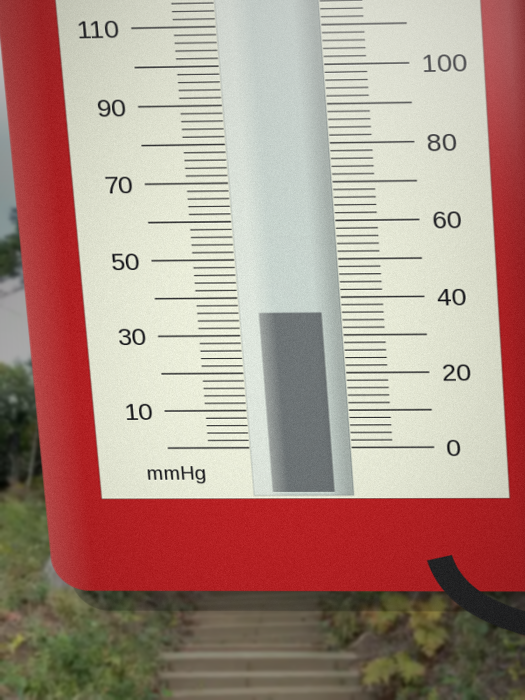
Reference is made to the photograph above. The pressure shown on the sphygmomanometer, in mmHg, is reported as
36 mmHg
